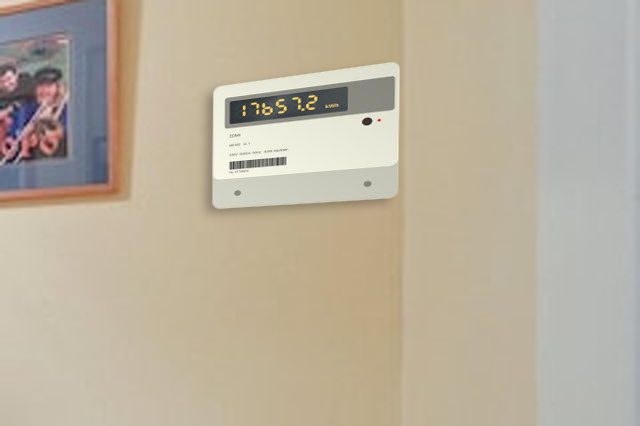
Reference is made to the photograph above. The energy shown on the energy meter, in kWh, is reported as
17657.2 kWh
